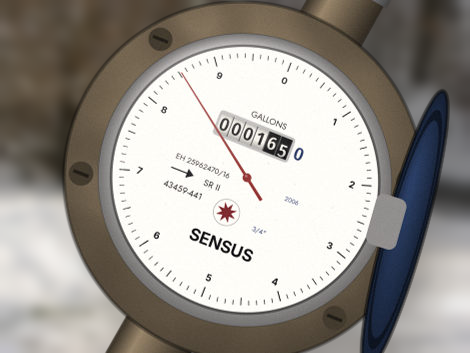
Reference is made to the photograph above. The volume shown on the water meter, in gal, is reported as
1648.5 gal
